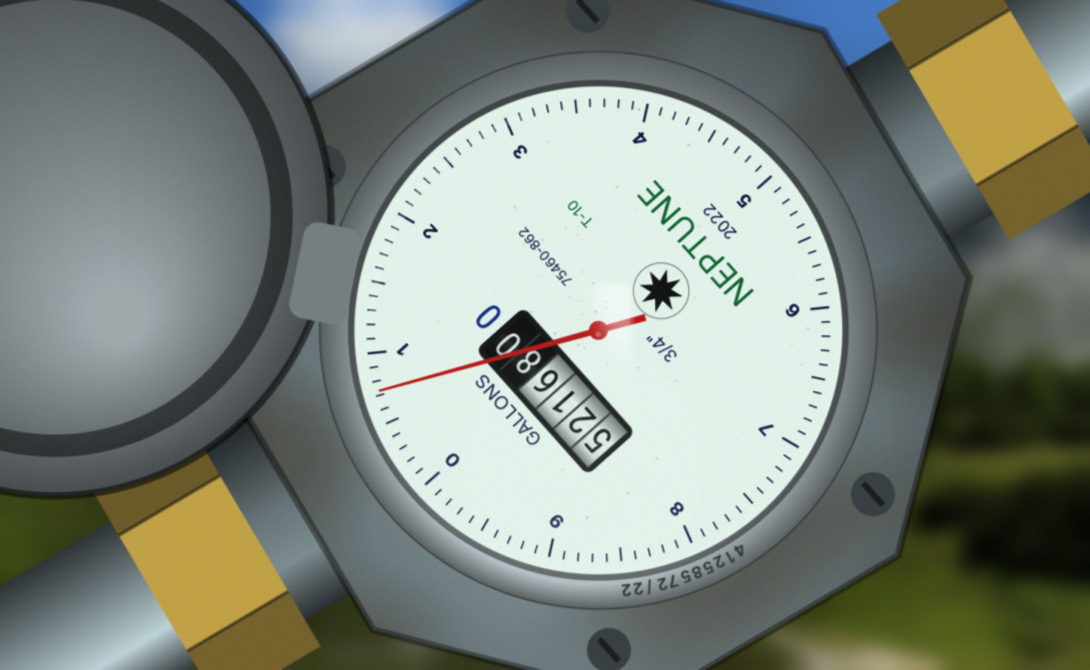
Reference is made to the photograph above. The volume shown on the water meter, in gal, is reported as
5216800.7 gal
